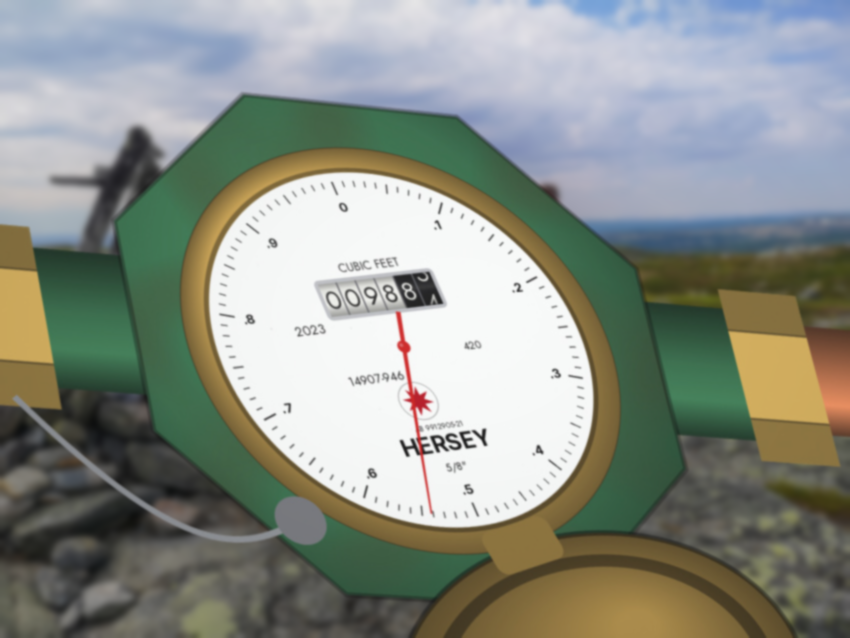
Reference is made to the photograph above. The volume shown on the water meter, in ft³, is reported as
9883.54 ft³
